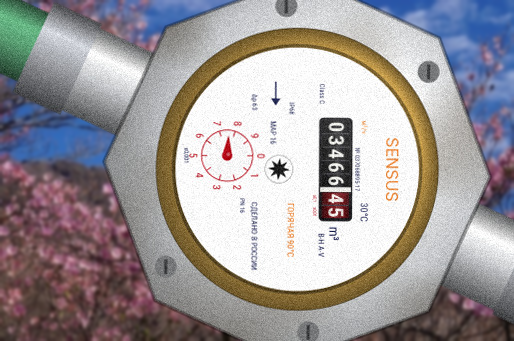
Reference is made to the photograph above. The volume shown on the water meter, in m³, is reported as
3466.457 m³
